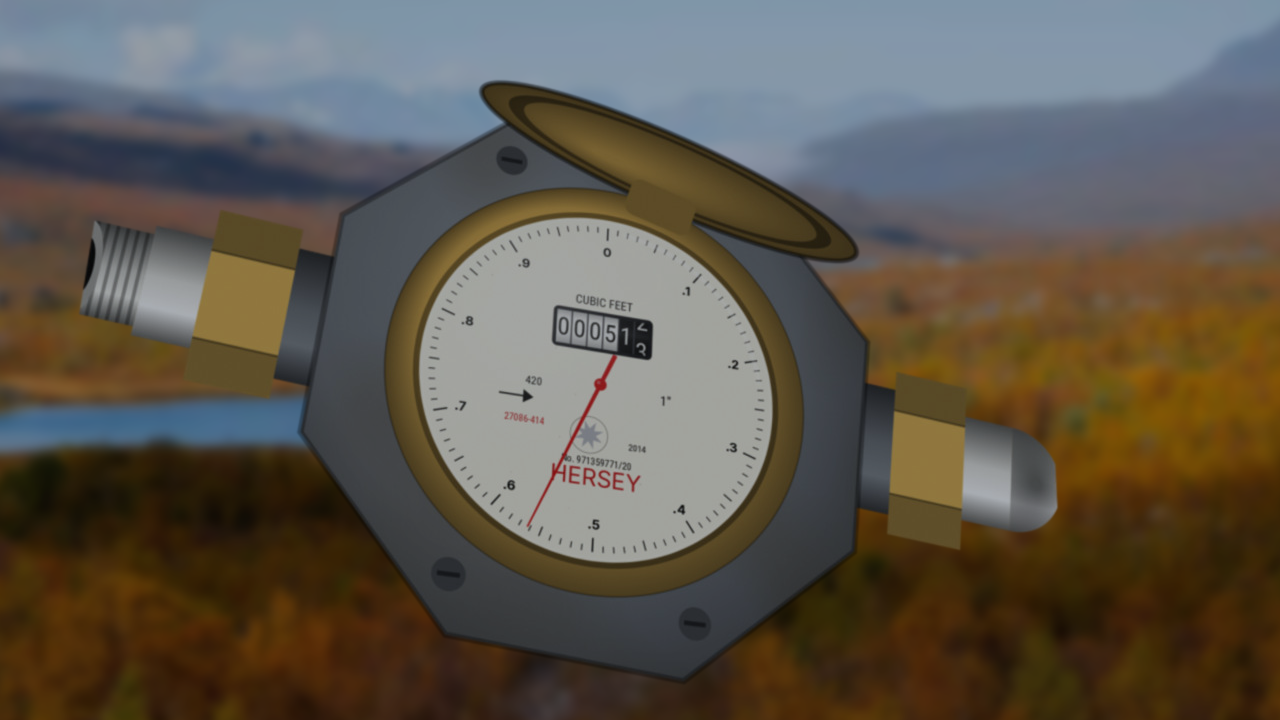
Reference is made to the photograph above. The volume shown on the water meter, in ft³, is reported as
512.56 ft³
